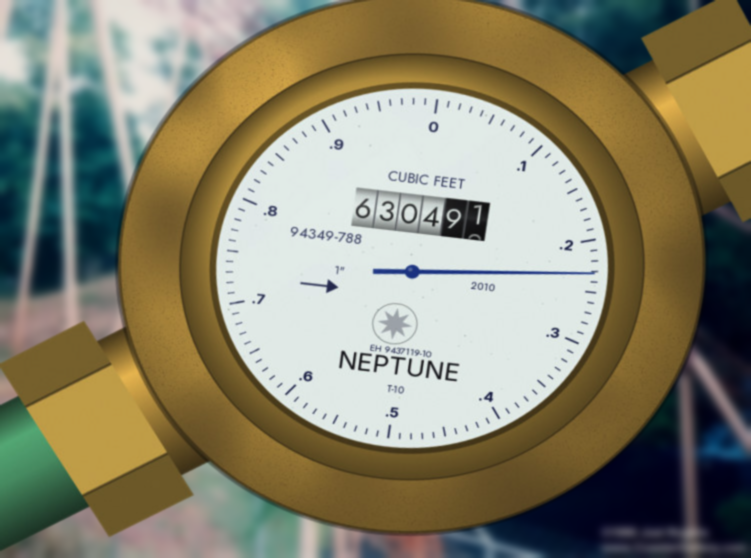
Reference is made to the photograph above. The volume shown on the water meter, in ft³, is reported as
630491.23 ft³
